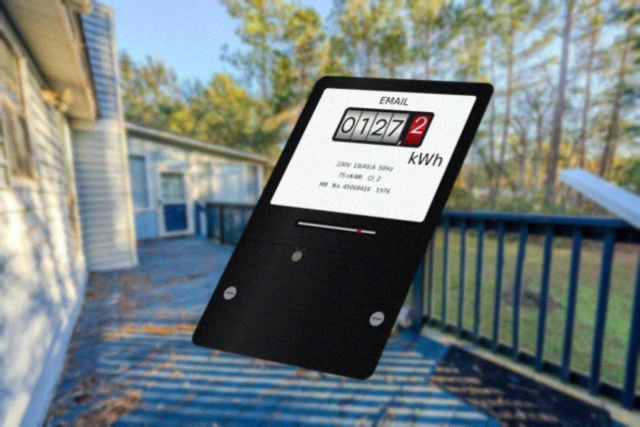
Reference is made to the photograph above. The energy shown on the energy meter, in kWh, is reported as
127.2 kWh
